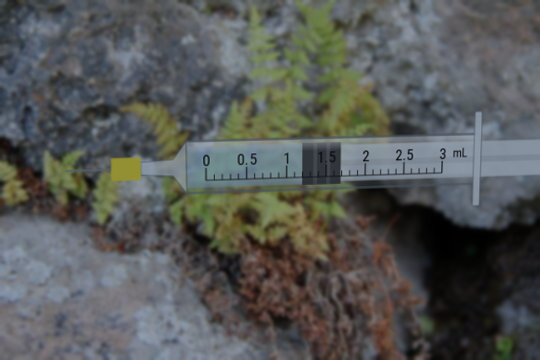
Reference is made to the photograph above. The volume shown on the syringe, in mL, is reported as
1.2 mL
